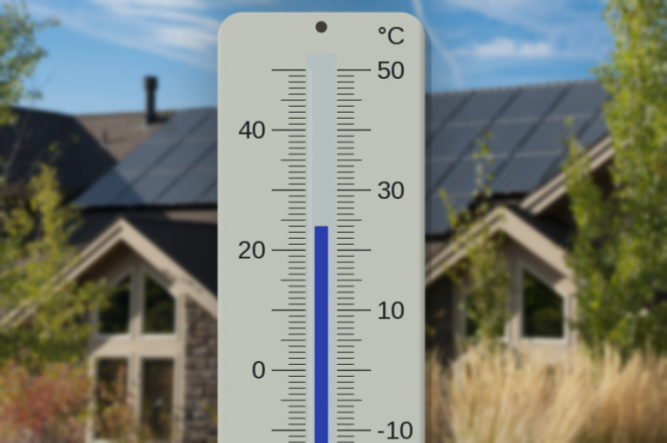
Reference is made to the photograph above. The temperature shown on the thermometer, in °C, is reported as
24 °C
